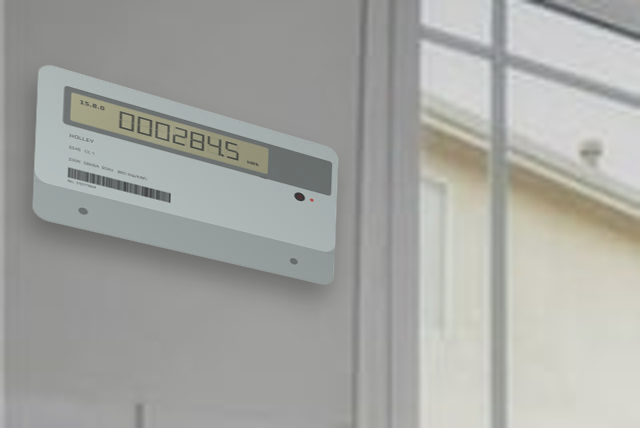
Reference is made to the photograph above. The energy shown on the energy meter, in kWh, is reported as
284.5 kWh
